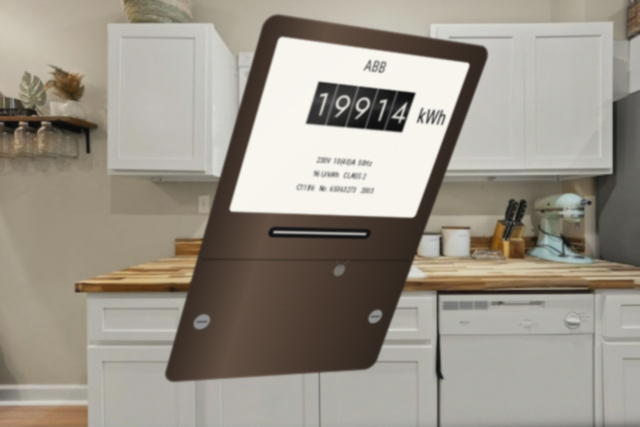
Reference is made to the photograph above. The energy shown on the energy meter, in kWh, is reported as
19914 kWh
